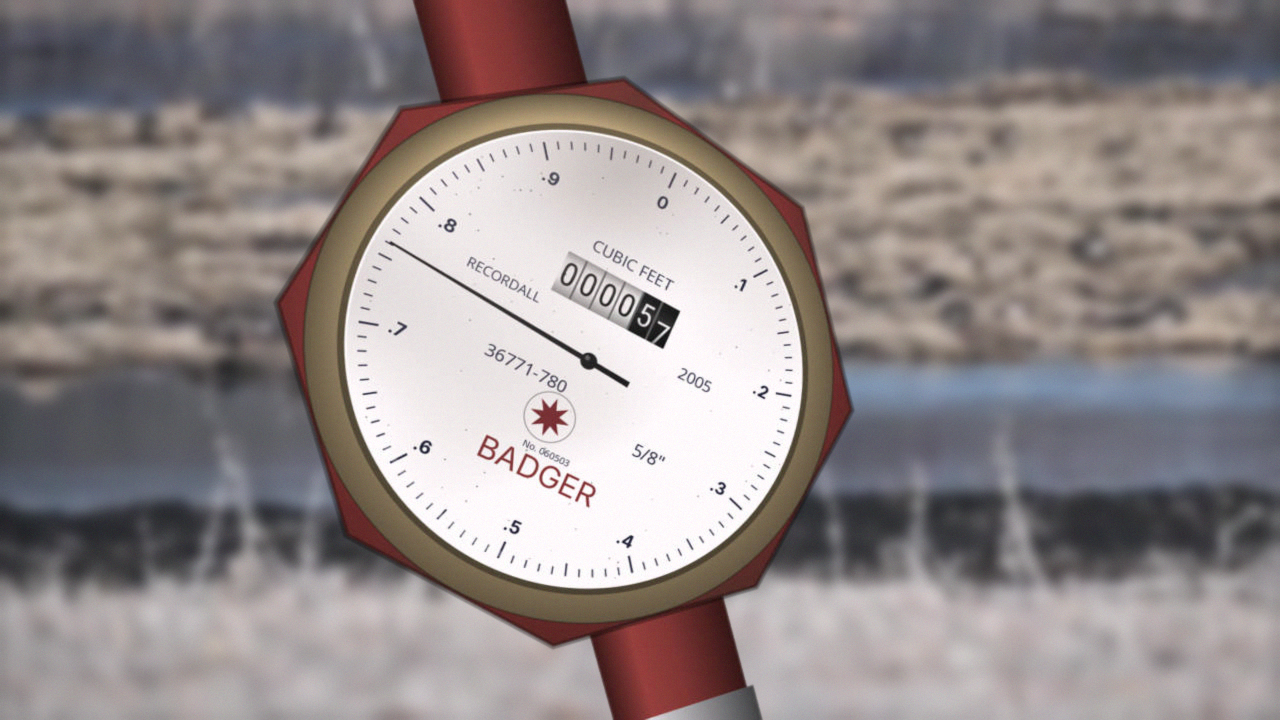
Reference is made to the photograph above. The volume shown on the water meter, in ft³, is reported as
56.76 ft³
